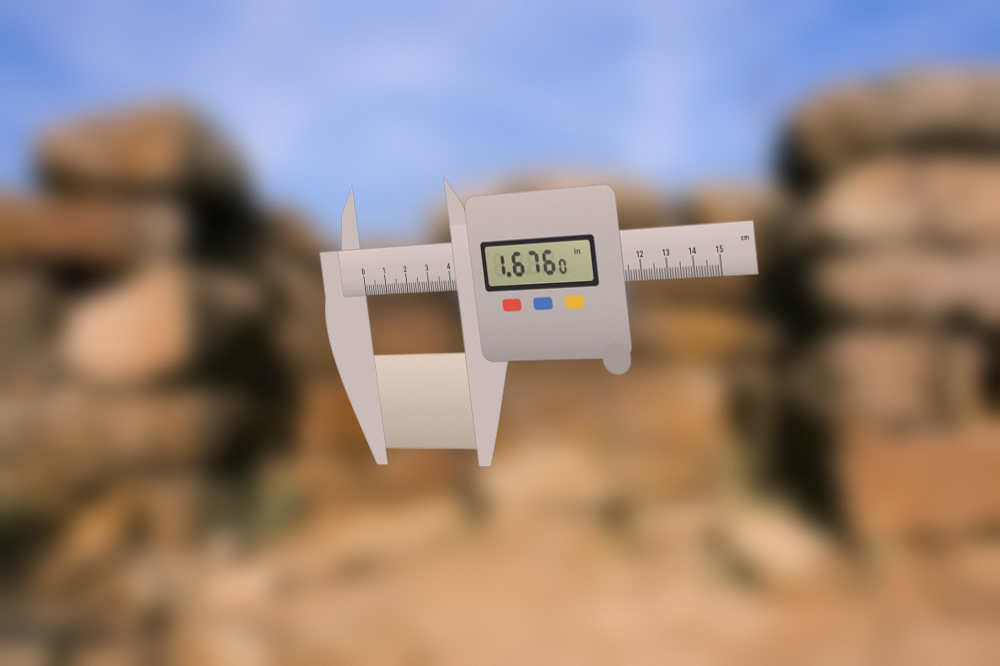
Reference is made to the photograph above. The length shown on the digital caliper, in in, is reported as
1.6760 in
